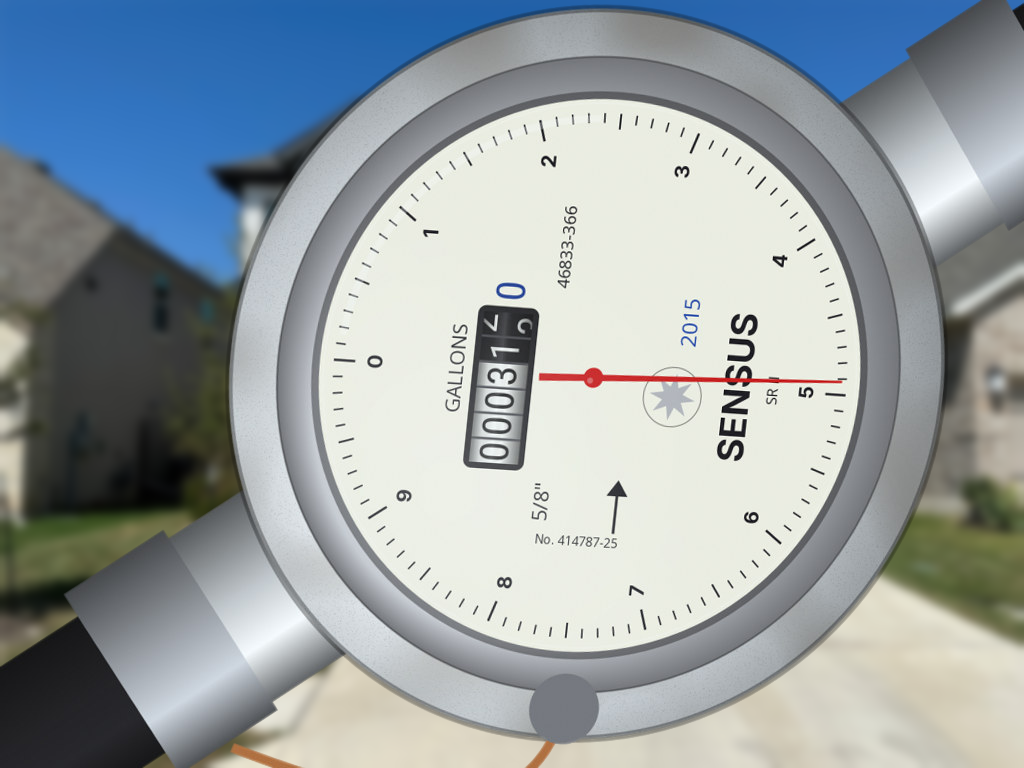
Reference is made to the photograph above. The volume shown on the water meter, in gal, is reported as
3124.9 gal
